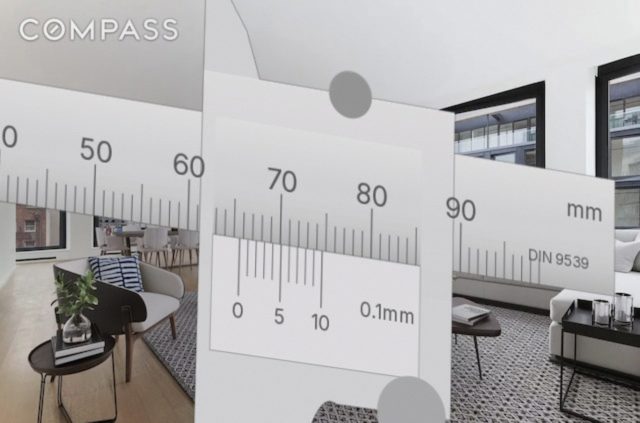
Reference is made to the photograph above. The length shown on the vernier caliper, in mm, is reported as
65.6 mm
